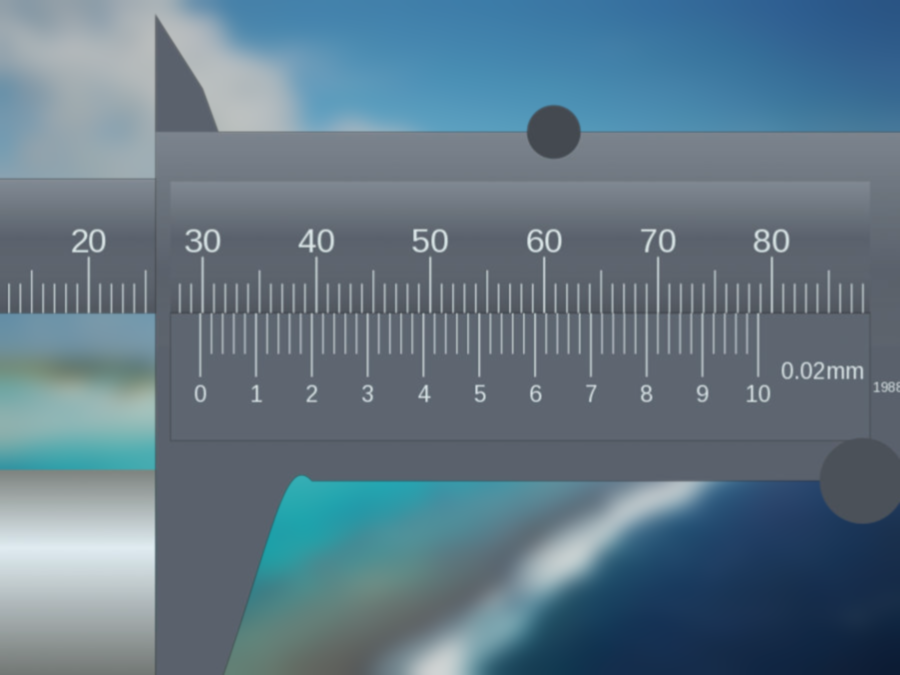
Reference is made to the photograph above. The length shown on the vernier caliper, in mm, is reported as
29.8 mm
